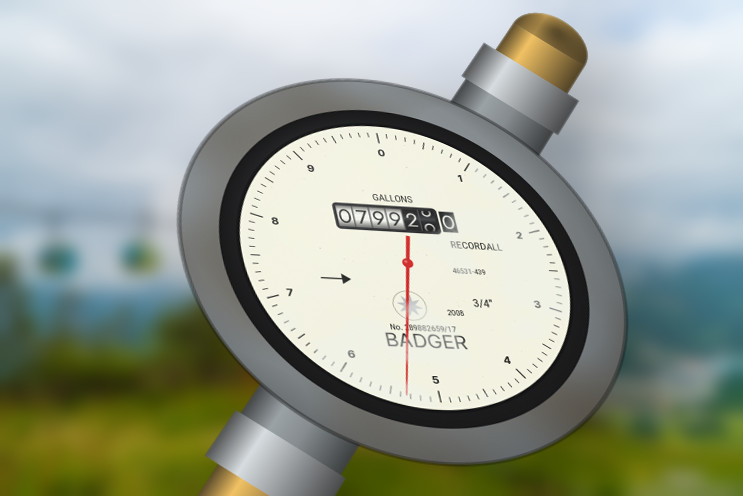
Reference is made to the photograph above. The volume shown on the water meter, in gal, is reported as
799285.3 gal
